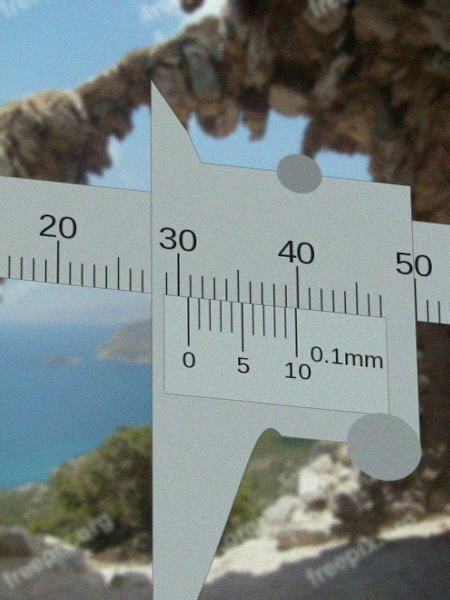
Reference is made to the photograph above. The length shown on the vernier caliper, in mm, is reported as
30.8 mm
